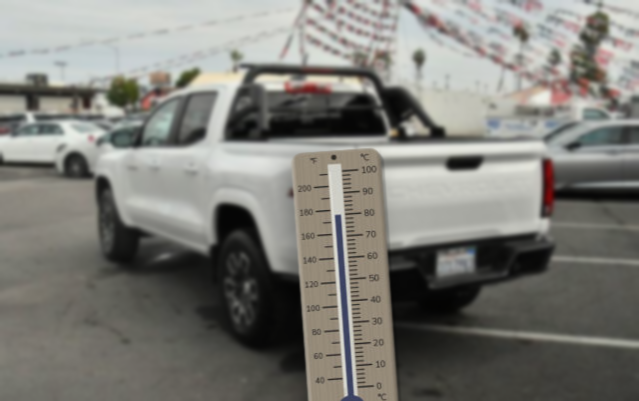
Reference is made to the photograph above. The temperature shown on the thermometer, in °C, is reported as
80 °C
